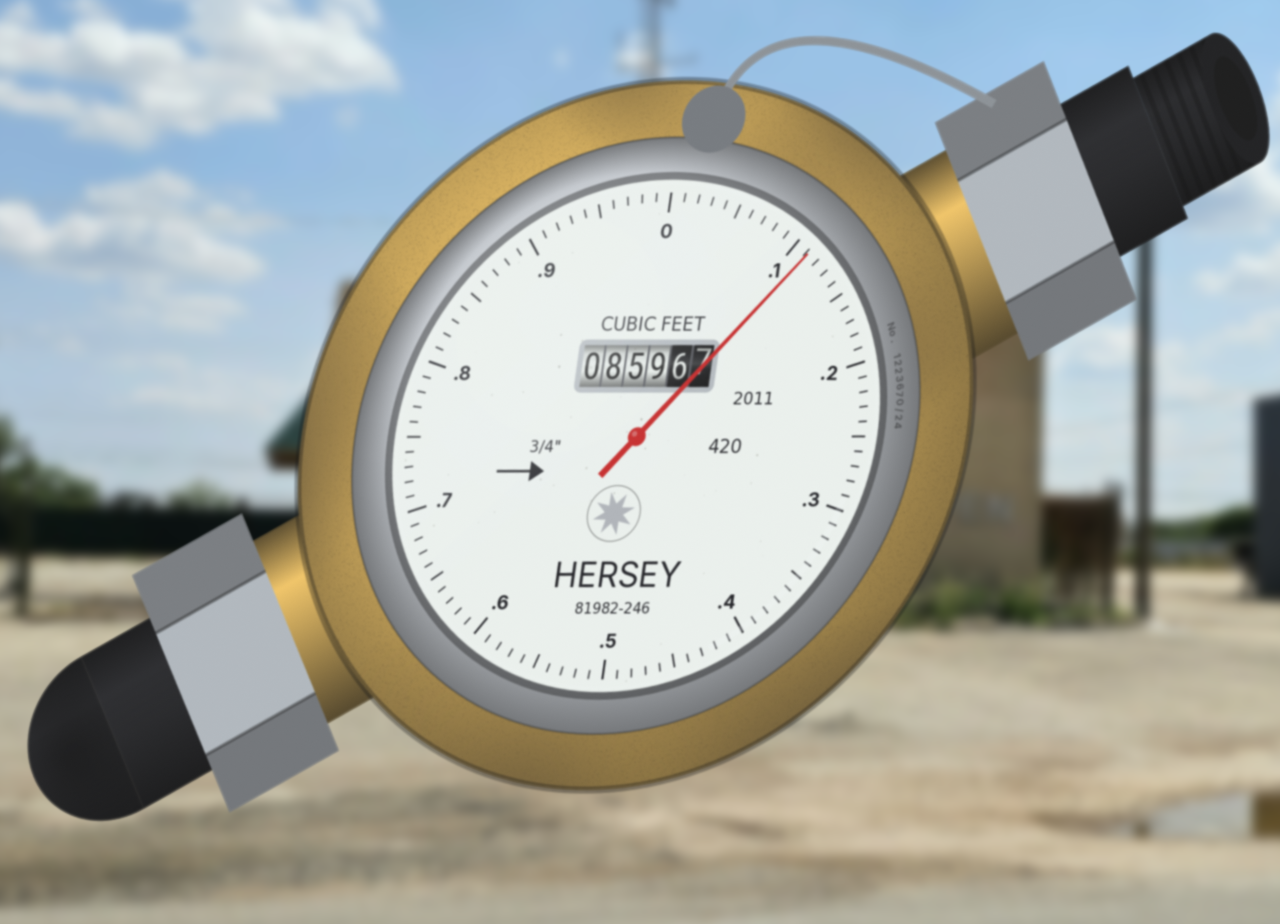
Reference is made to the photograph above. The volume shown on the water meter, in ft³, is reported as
85967.11 ft³
